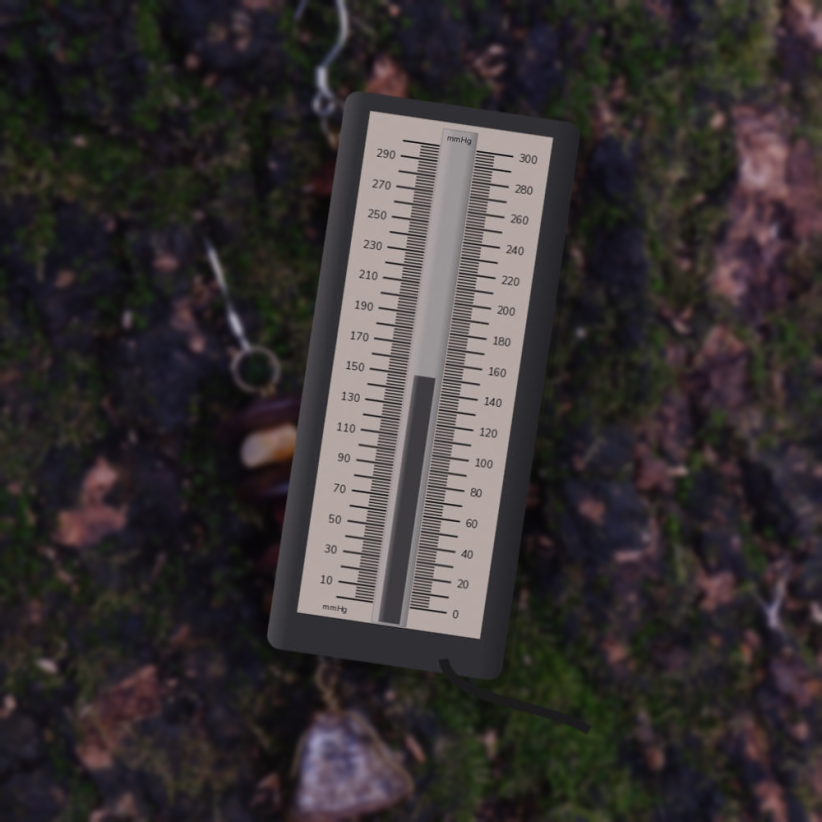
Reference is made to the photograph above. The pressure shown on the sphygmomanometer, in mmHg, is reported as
150 mmHg
